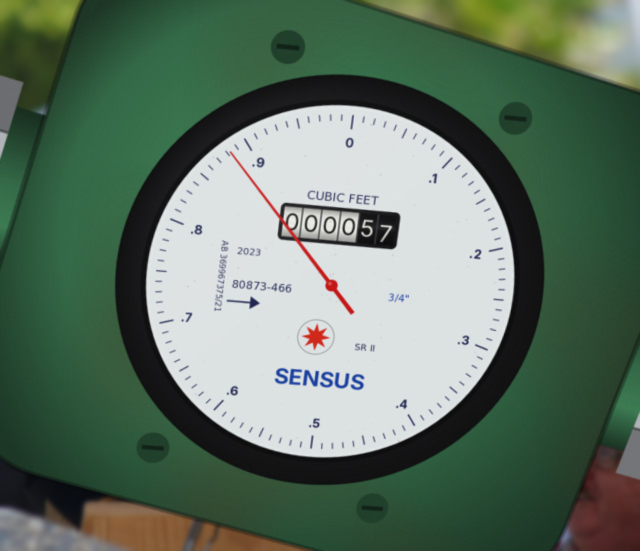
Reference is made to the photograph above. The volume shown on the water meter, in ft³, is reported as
56.88 ft³
